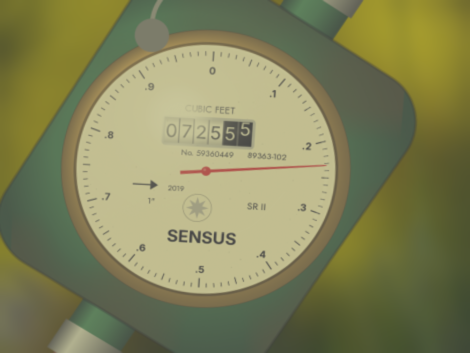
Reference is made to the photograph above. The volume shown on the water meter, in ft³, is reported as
72555.23 ft³
